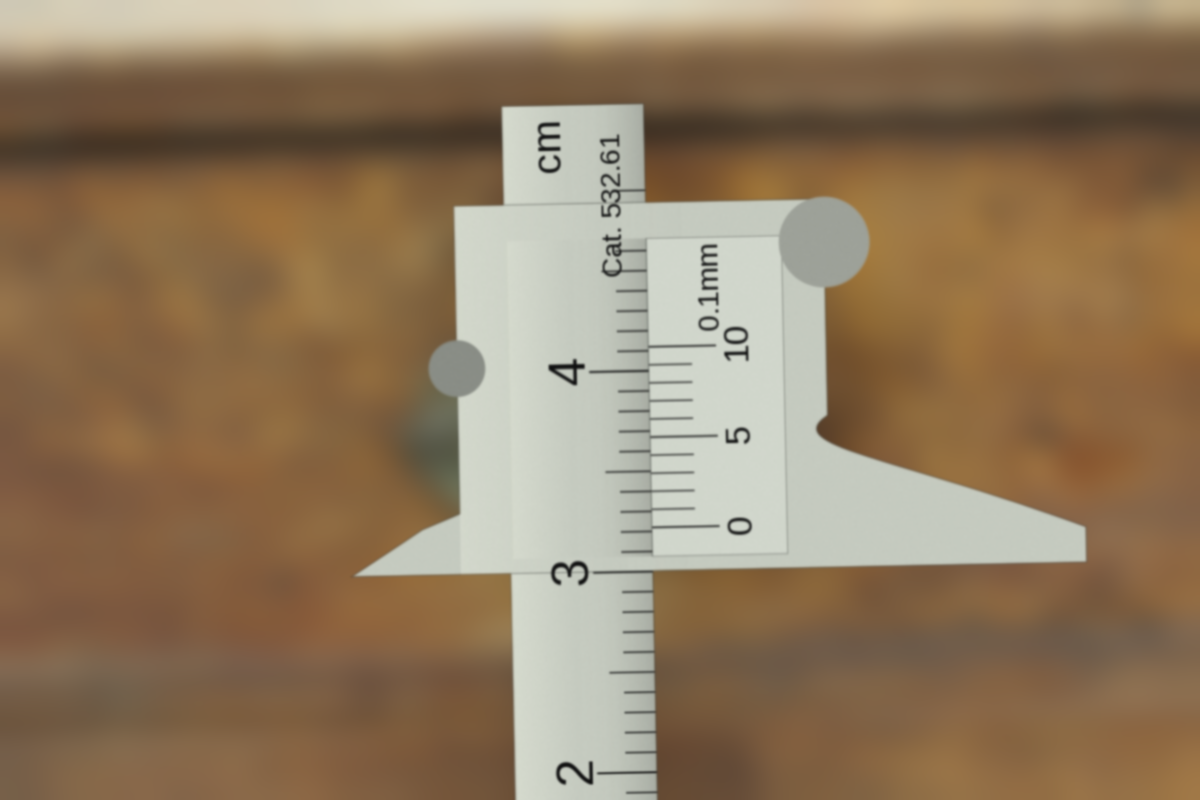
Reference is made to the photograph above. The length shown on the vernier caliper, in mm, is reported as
32.2 mm
